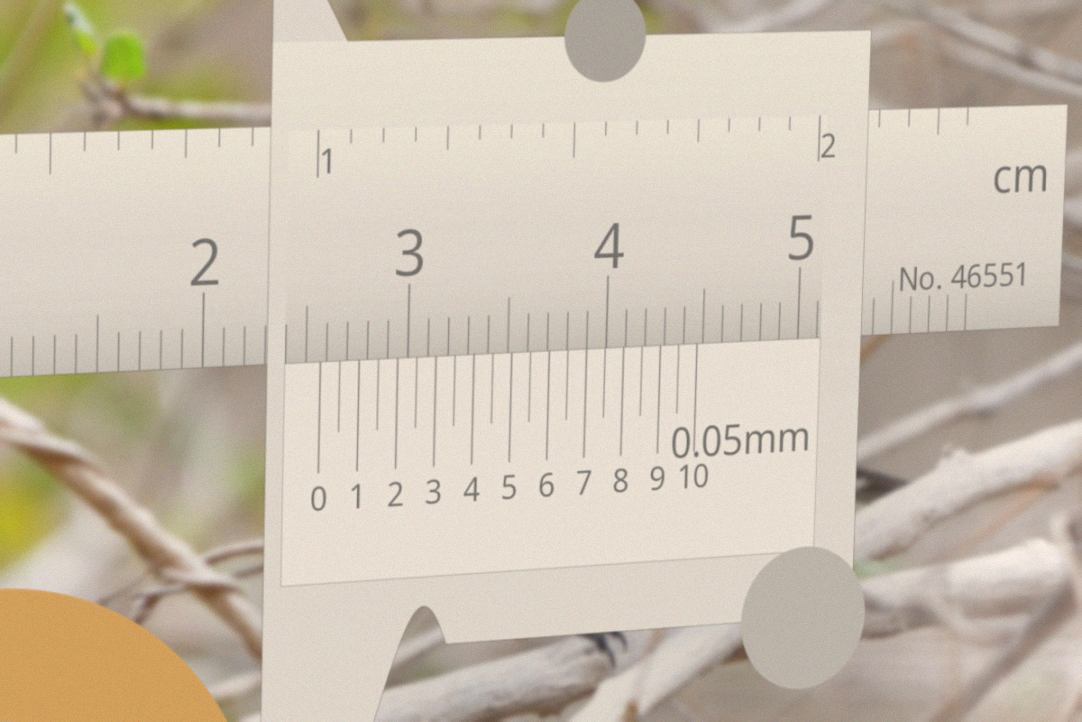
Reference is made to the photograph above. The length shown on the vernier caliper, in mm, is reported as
25.7 mm
